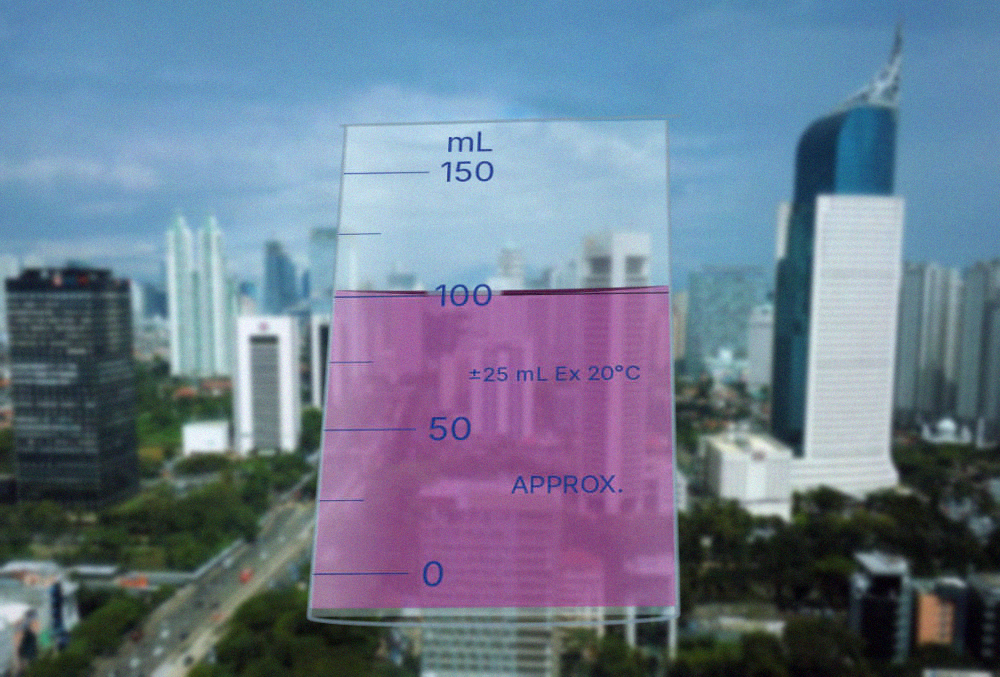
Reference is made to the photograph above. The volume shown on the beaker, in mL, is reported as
100 mL
